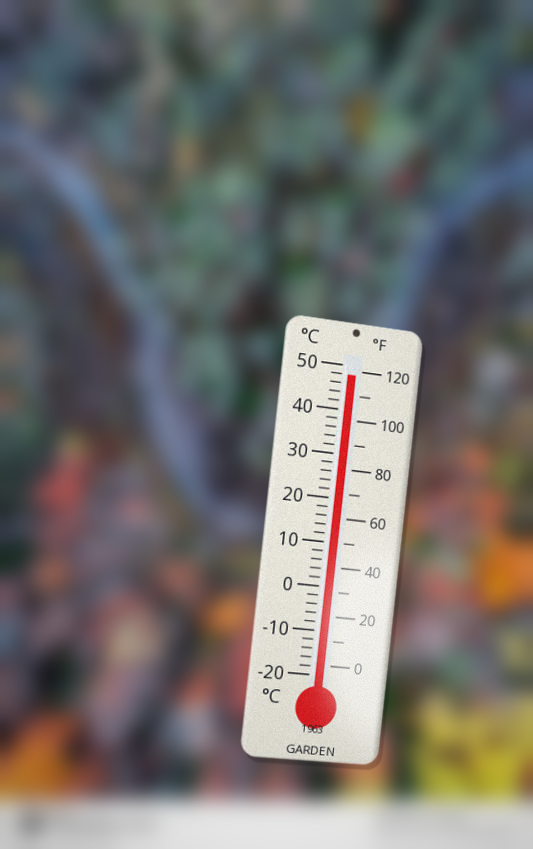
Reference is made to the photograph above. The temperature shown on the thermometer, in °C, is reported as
48 °C
